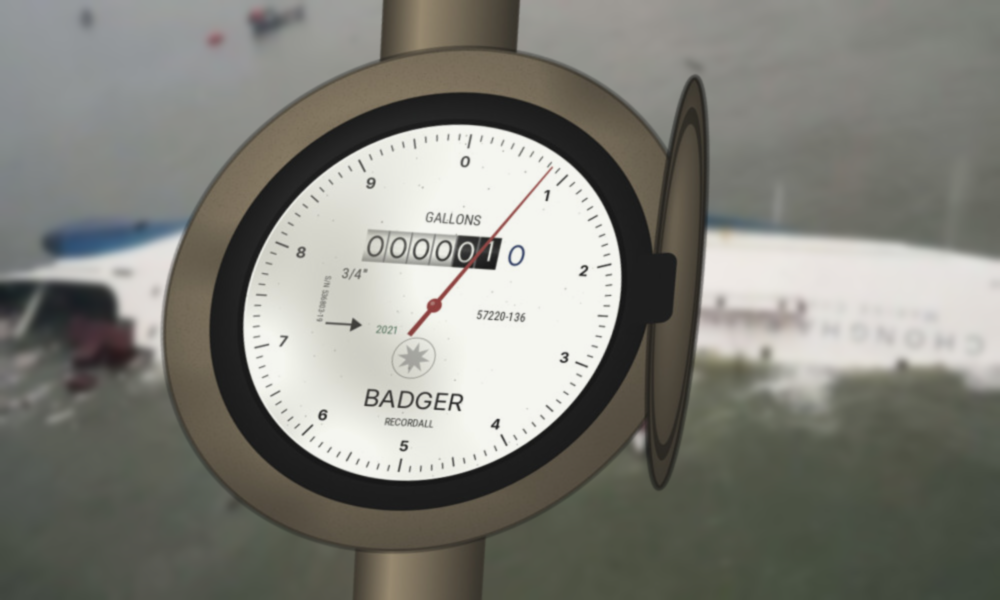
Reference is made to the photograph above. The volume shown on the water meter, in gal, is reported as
10.8 gal
